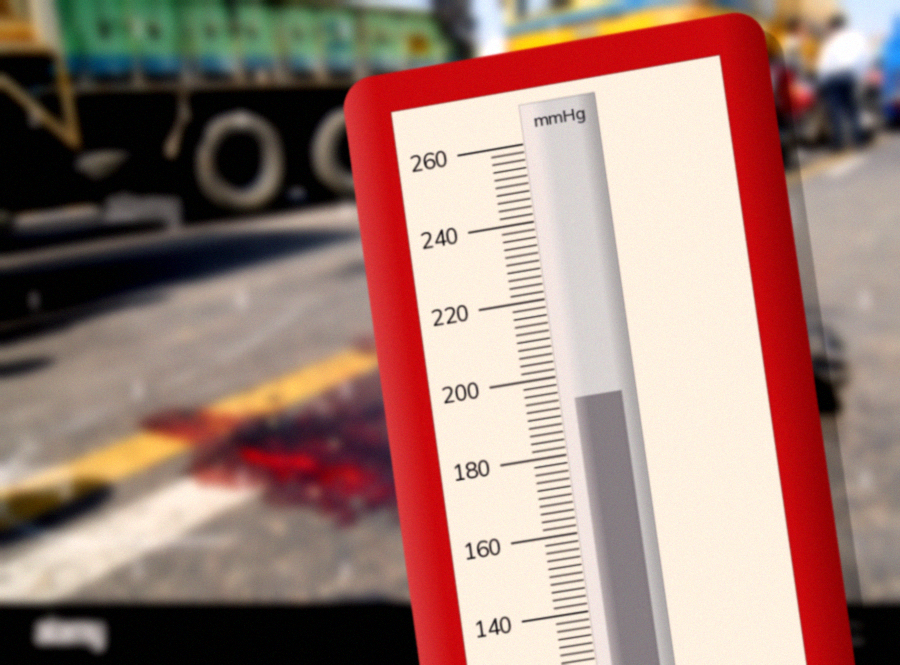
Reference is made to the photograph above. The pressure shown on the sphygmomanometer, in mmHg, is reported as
194 mmHg
